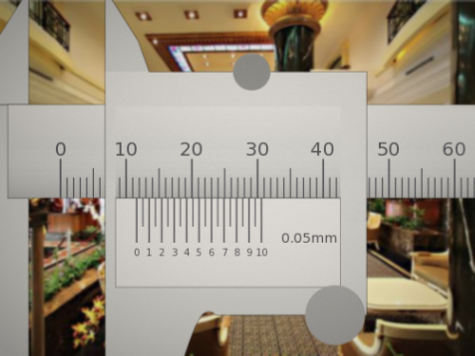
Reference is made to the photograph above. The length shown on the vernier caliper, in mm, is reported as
11.6 mm
